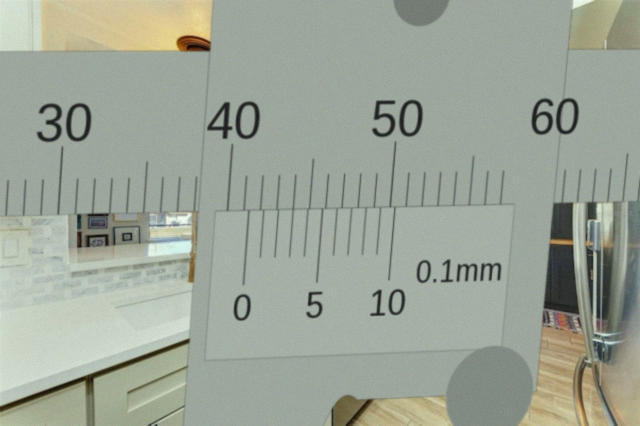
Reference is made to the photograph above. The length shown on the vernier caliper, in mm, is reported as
41.3 mm
